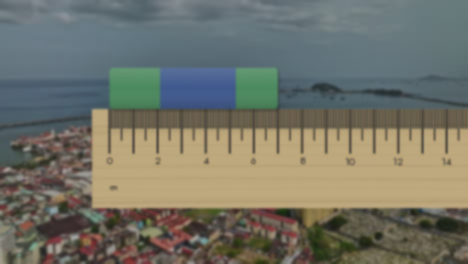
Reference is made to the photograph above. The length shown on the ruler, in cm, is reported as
7 cm
